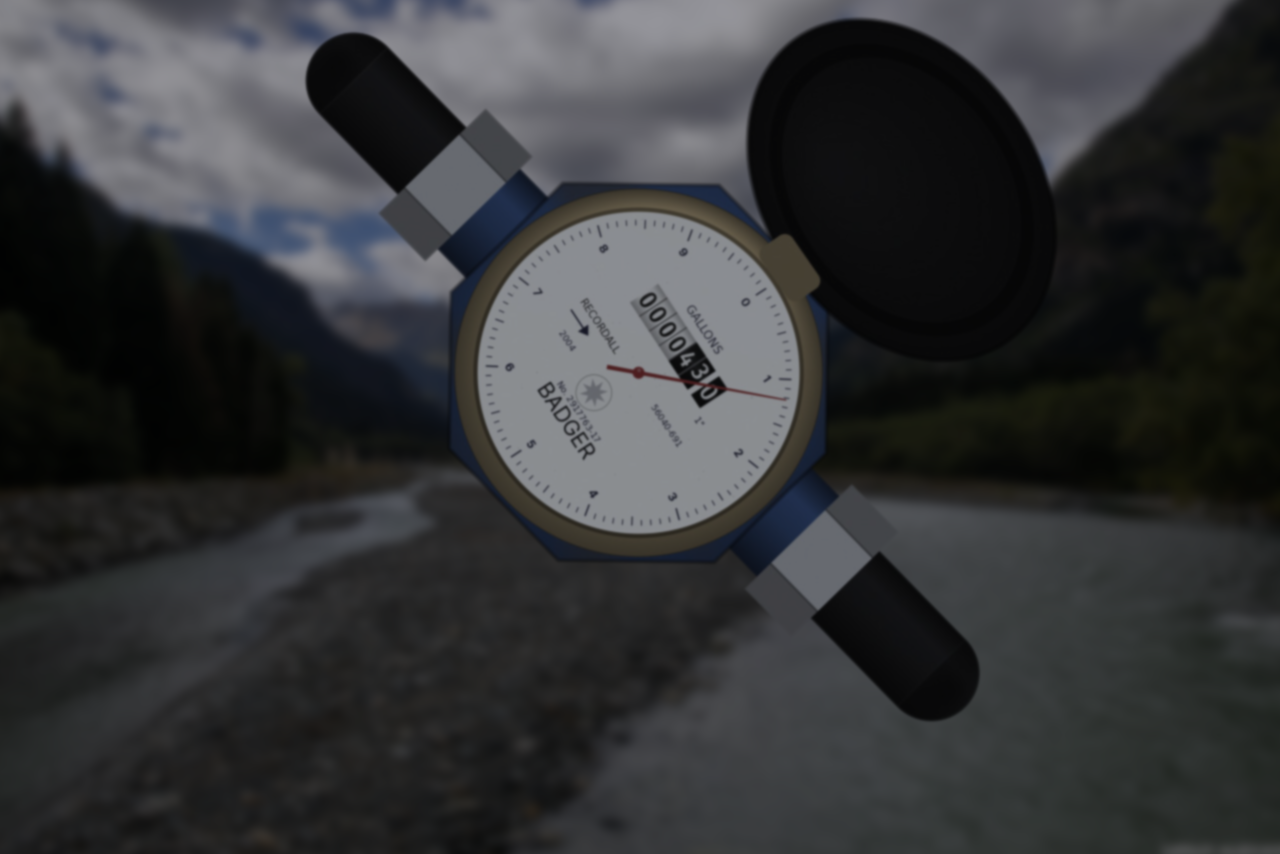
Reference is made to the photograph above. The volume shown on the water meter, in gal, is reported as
431.2 gal
